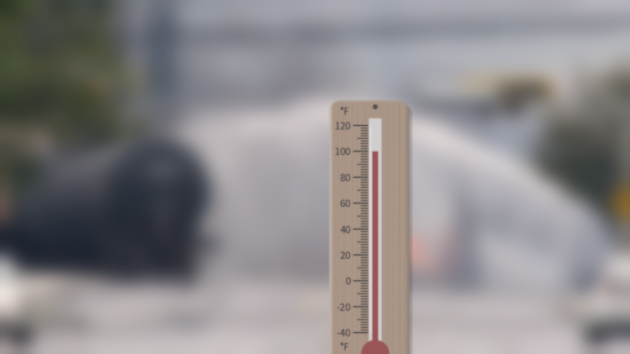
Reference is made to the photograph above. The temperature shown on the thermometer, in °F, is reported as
100 °F
